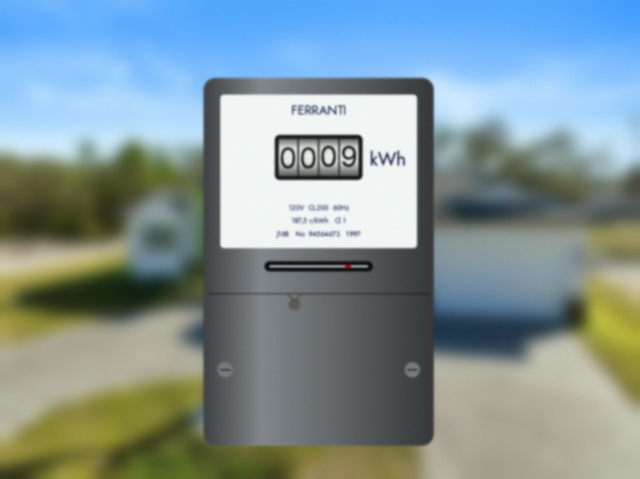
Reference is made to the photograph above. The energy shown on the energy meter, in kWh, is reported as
9 kWh
